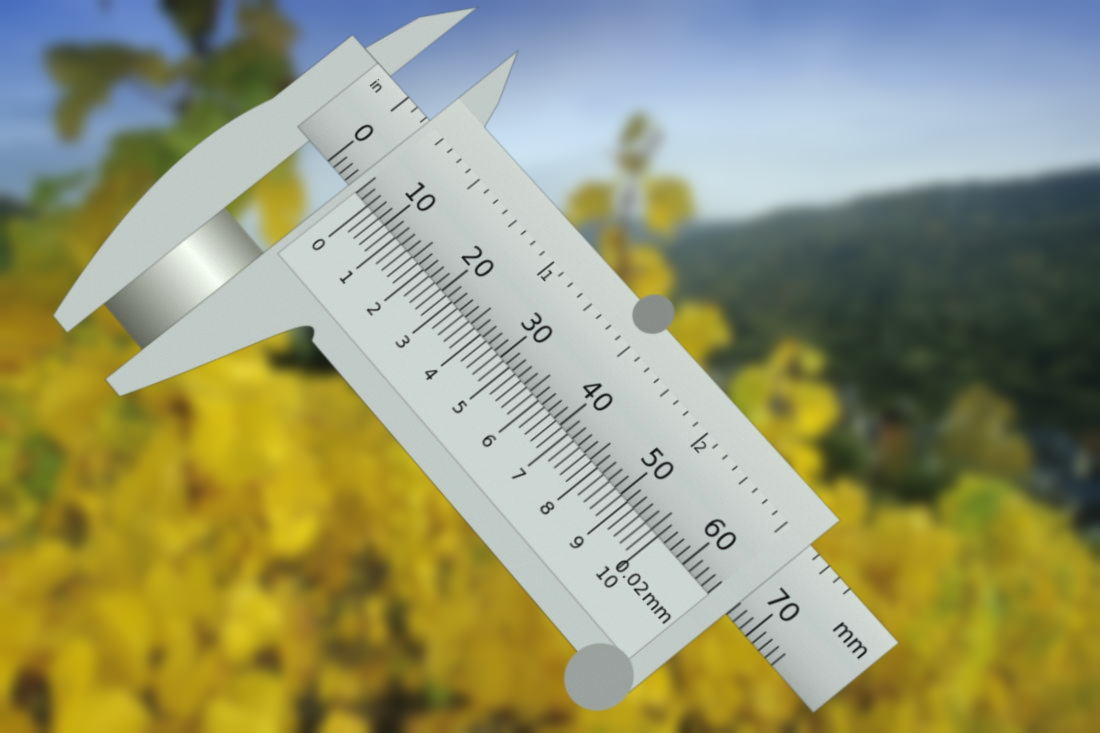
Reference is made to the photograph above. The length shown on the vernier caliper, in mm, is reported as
7.0 mm
